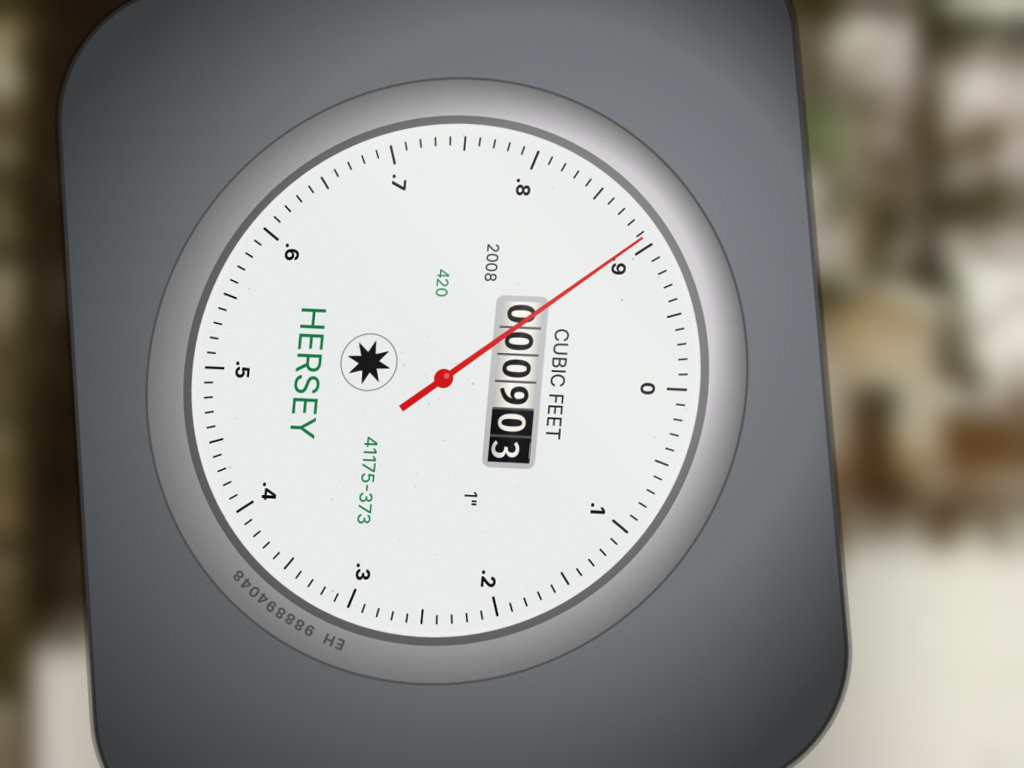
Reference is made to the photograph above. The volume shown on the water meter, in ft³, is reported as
902.89 ft³
